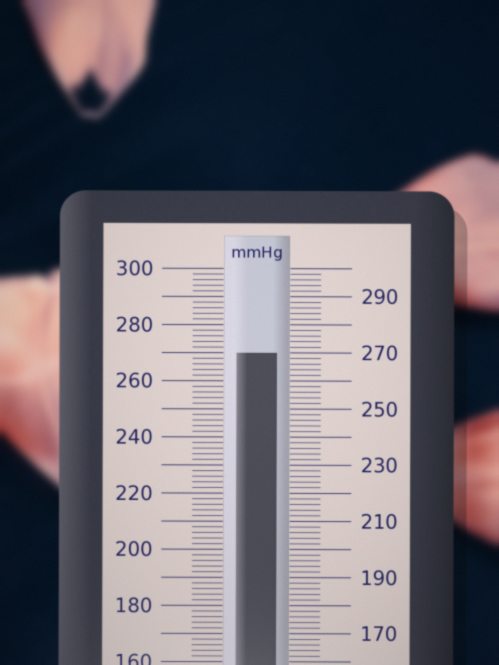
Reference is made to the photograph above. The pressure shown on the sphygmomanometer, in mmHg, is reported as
270 mmHg
